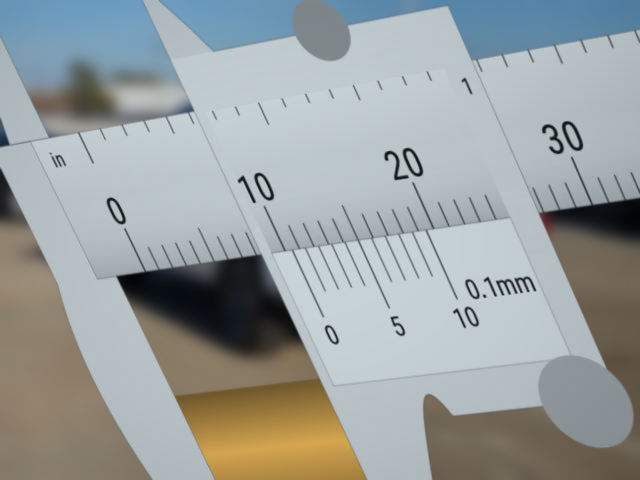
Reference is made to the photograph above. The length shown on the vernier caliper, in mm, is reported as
10.5 mm
